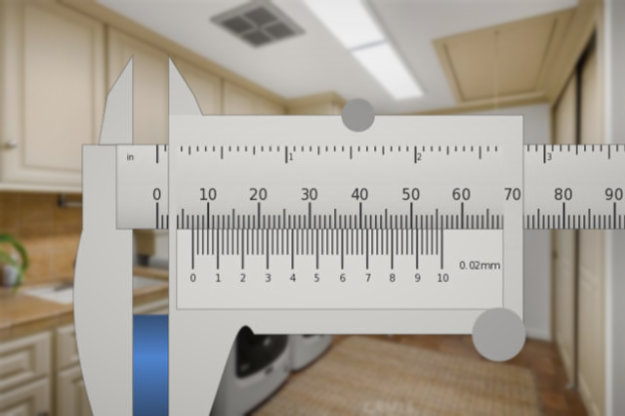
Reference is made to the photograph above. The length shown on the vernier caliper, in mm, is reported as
7.0 mm
